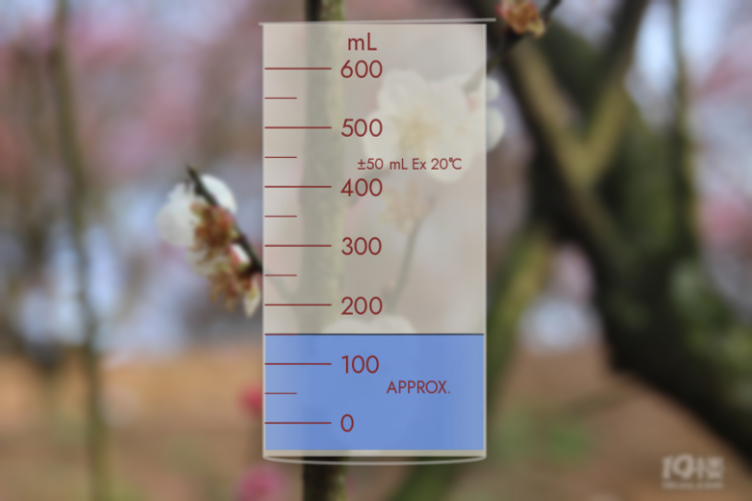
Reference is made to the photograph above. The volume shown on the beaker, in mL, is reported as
150 mL
